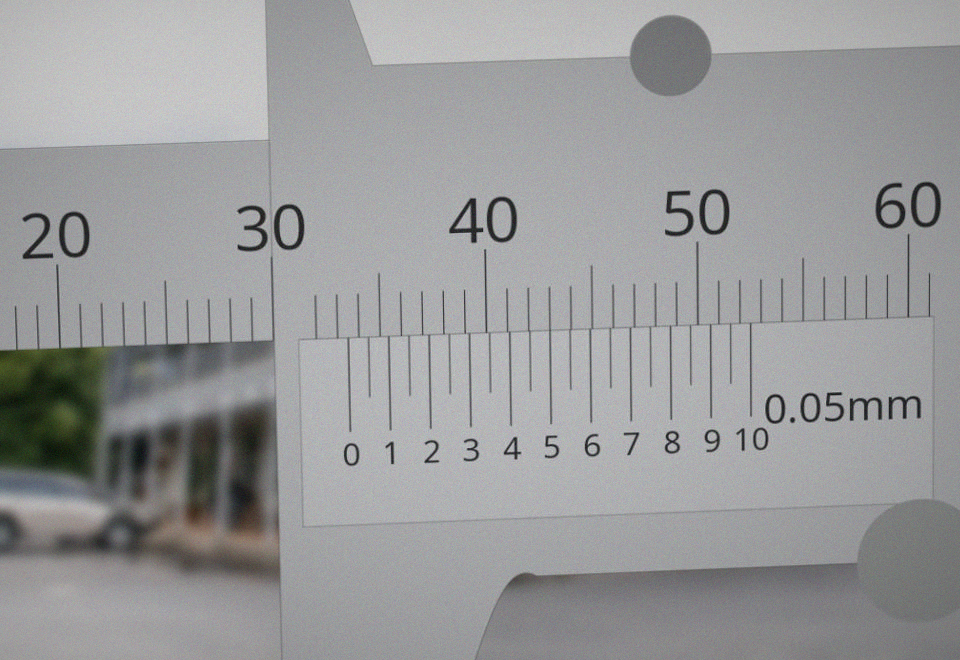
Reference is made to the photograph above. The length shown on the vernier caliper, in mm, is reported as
33.5 mm
